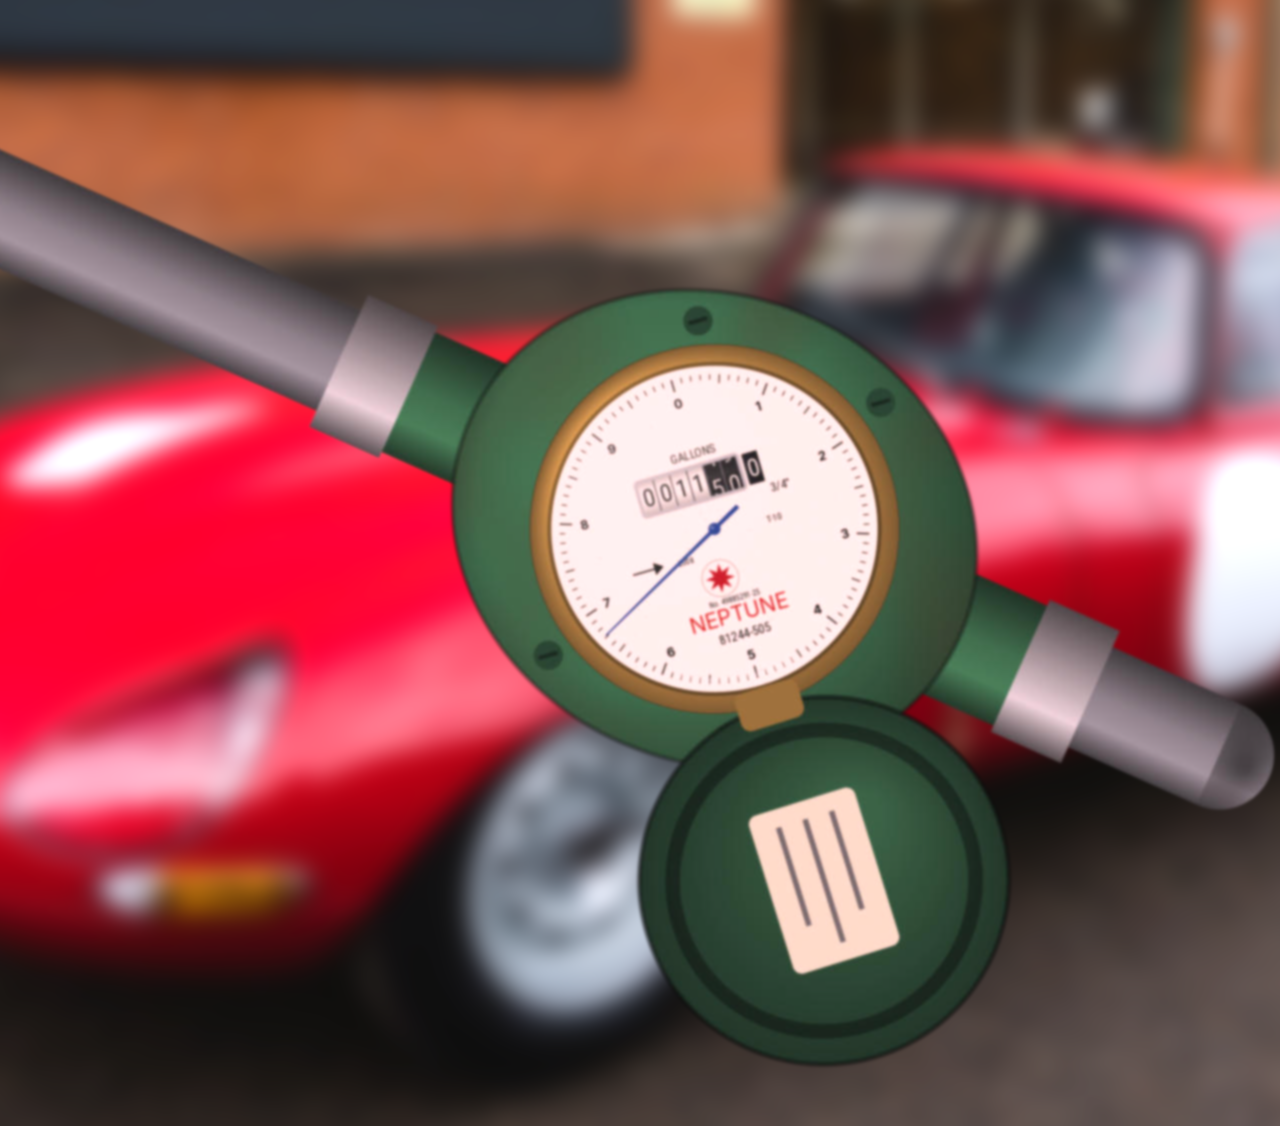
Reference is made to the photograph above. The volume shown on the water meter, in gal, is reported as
11496.7 gal
